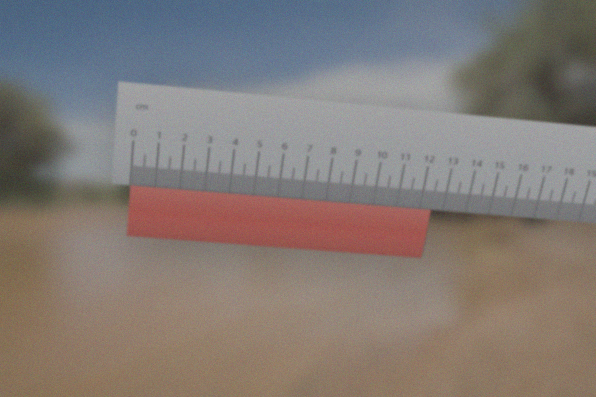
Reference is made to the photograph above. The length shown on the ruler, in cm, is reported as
12.5 cm
